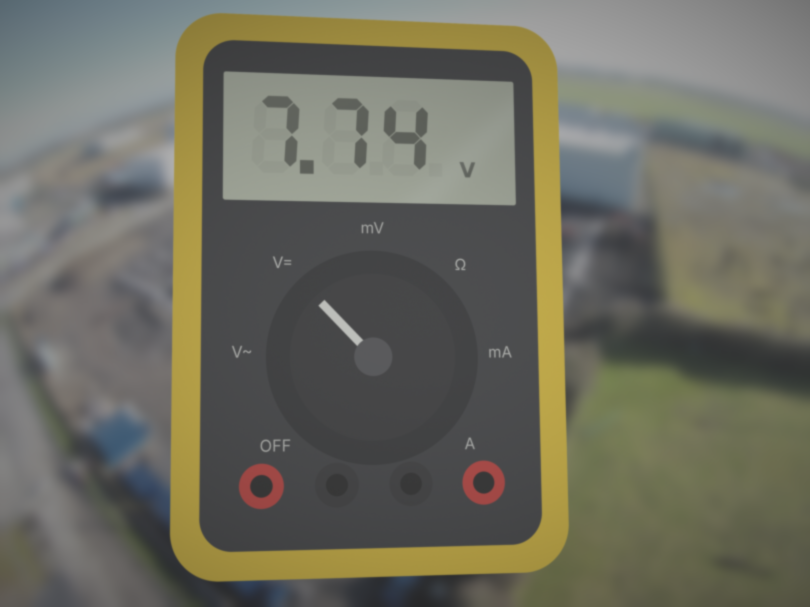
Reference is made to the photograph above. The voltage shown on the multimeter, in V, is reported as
7.74 V
